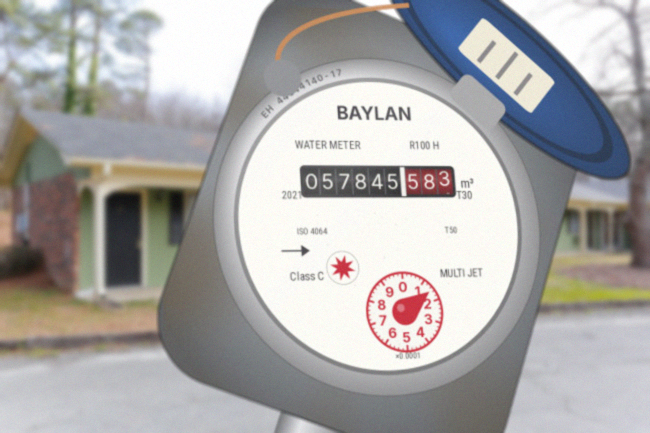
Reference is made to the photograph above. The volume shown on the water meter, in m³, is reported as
57845.5831 m³
